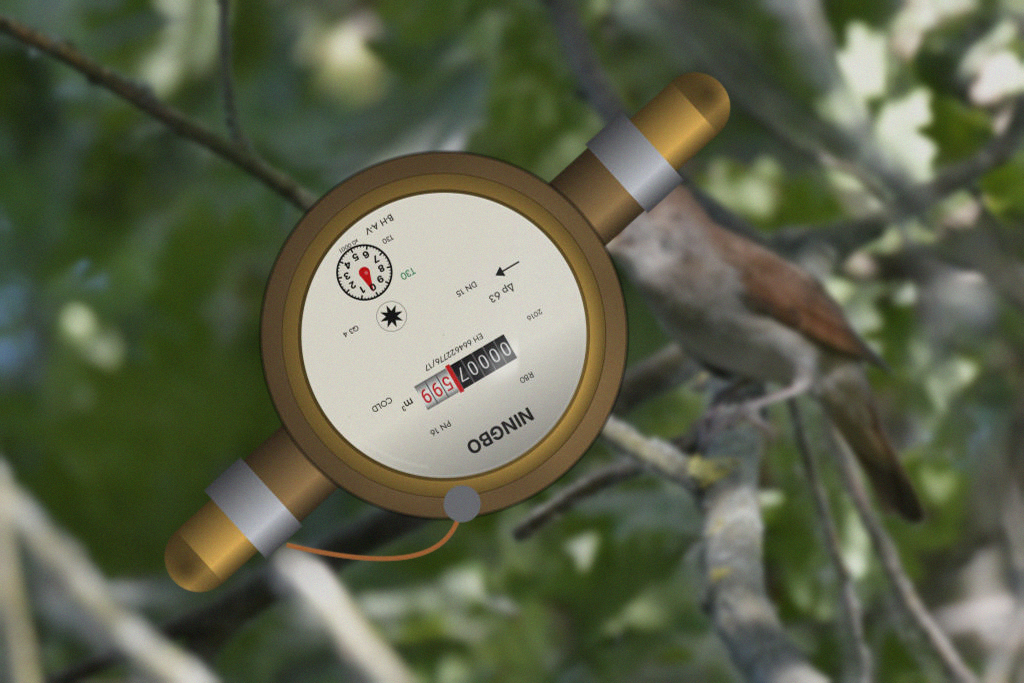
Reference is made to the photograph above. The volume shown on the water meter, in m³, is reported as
7.5990 m³
